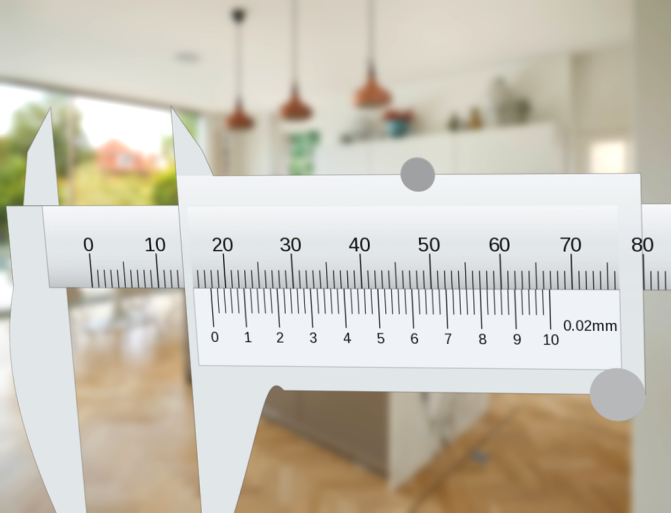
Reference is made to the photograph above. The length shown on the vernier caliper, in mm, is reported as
17.8 mm
